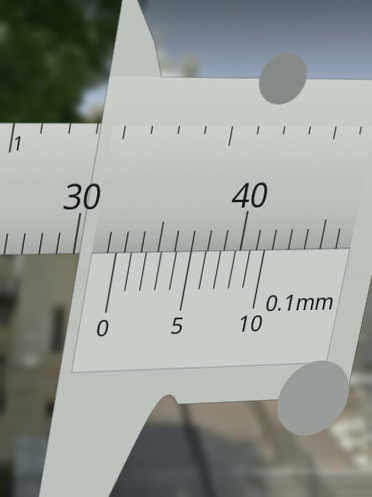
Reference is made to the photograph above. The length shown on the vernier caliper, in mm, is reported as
32.5 mm
